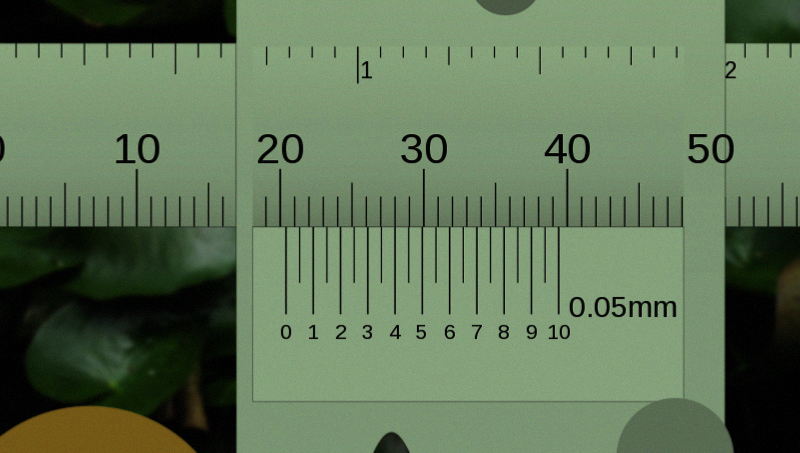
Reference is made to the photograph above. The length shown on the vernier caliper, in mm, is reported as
20.4 mm
